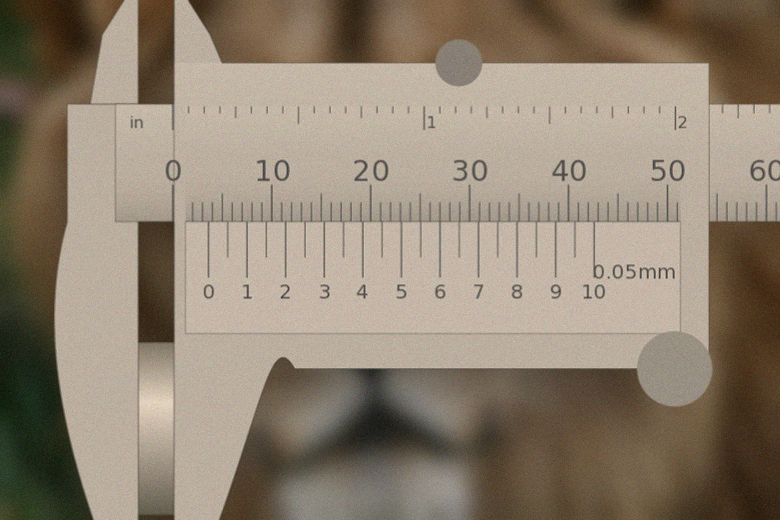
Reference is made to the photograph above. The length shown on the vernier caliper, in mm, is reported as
3.6 mm
